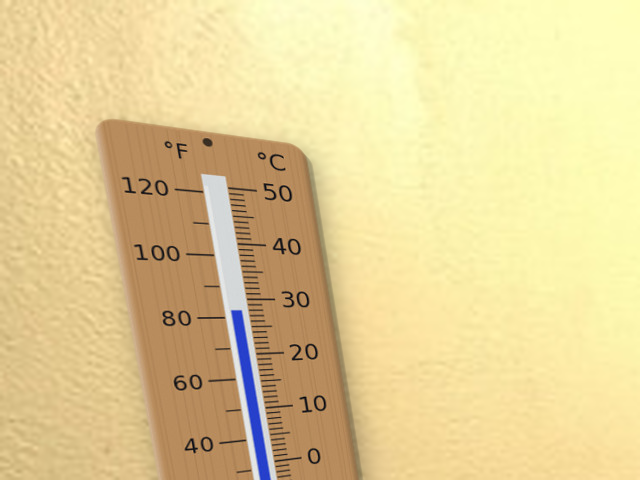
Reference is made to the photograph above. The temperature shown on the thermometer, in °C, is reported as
28 °C
